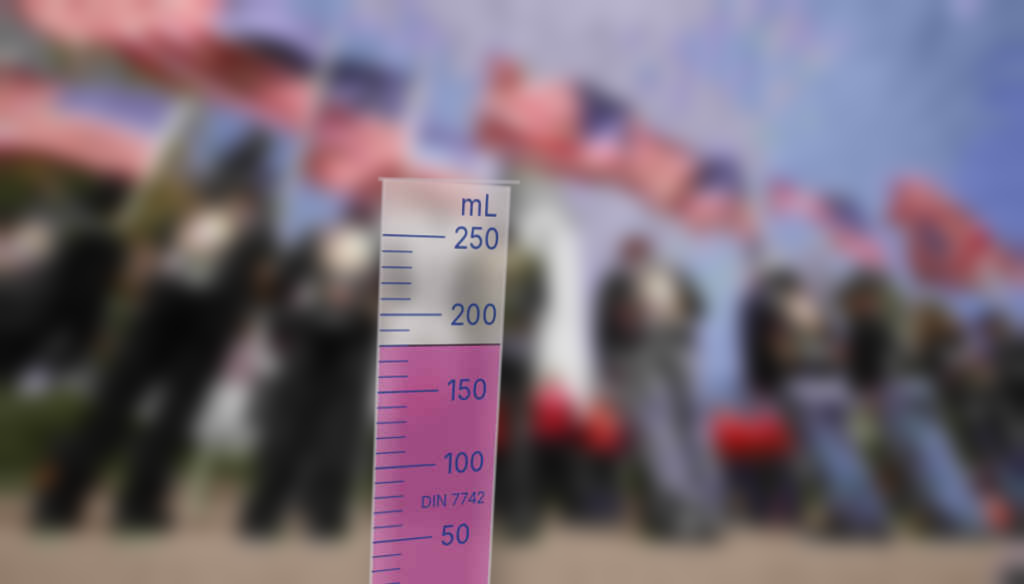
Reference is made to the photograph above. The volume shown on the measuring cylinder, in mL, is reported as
180 mL
